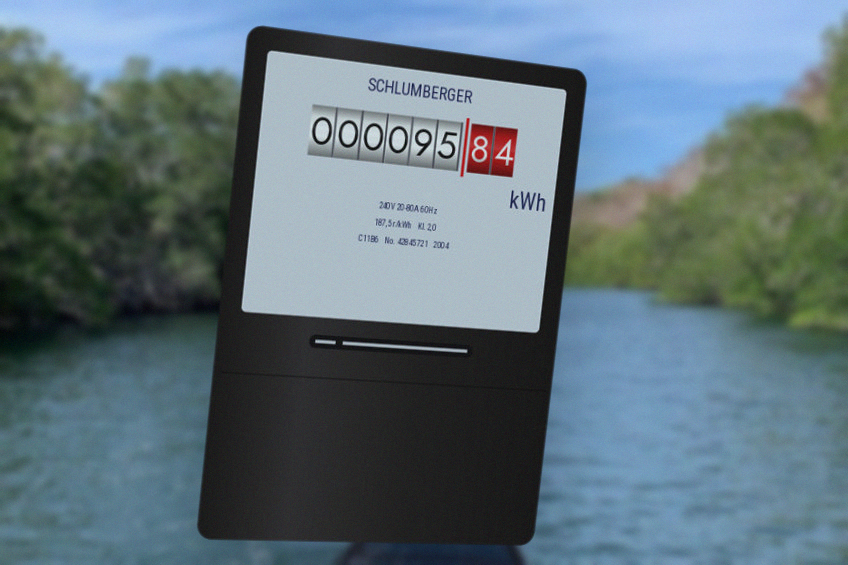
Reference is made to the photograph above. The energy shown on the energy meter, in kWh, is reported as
95.84 kWh
